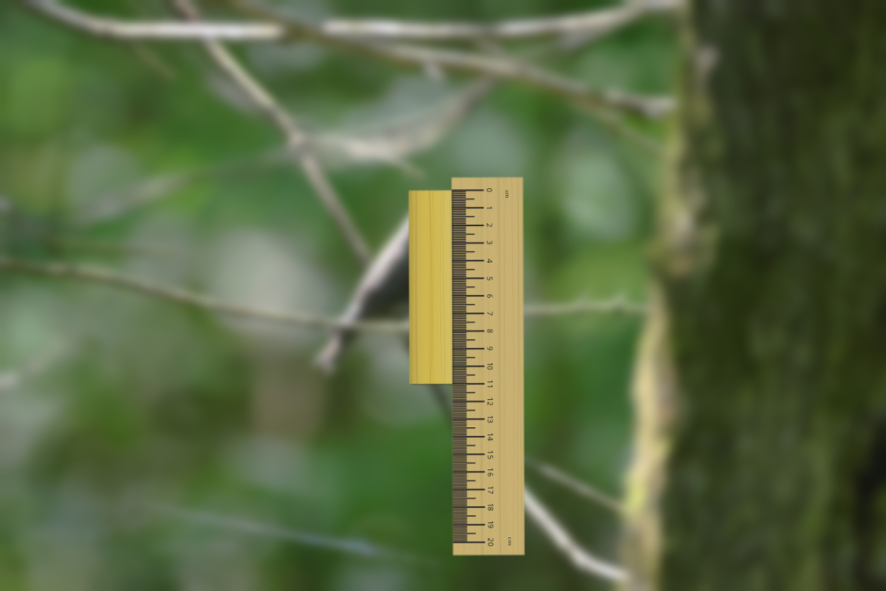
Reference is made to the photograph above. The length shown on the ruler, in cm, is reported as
11 cm
